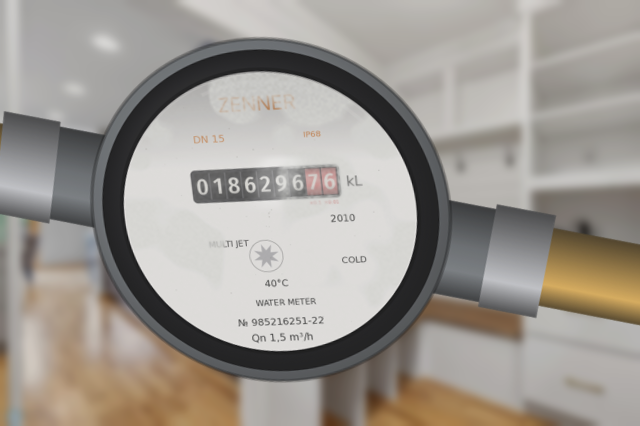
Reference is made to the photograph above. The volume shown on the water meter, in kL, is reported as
186296.76 kL
